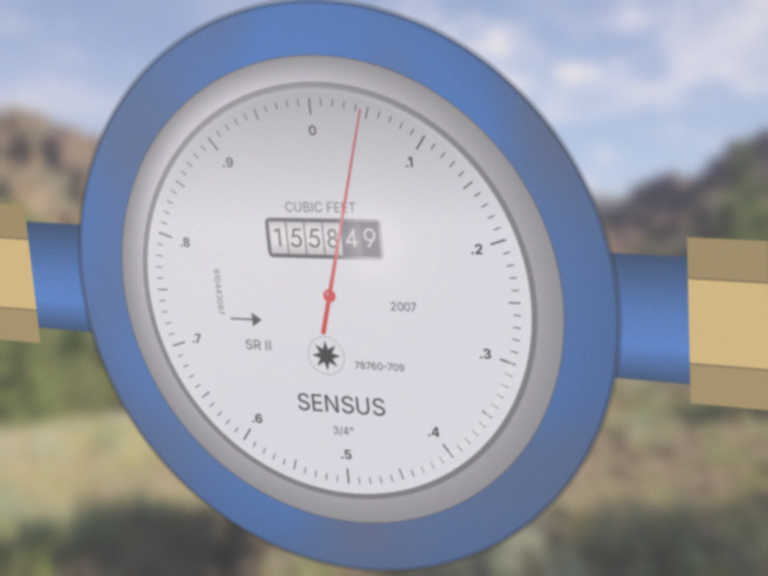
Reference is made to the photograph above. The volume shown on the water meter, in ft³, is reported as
155849.04 ft³
